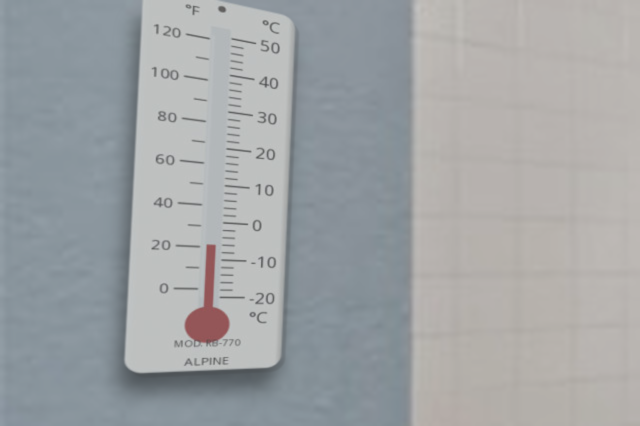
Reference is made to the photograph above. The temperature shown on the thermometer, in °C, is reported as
-6 °C
